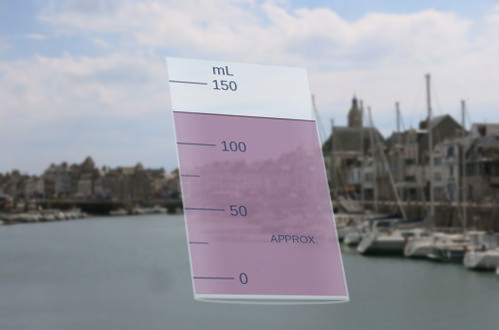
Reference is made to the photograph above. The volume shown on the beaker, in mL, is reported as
125 mL
